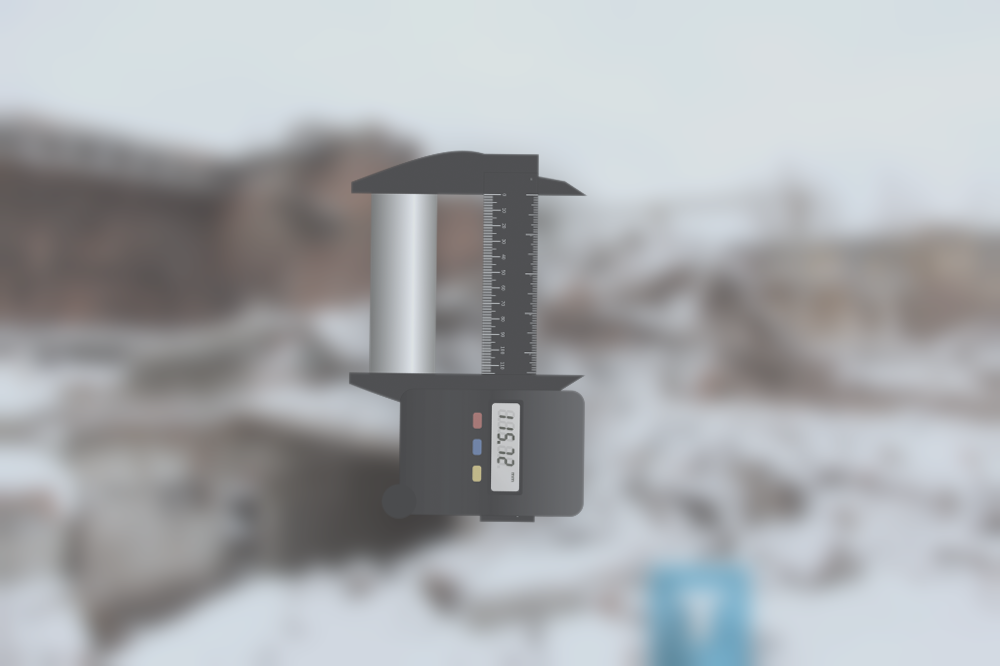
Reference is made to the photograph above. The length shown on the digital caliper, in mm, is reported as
115.72 mm
